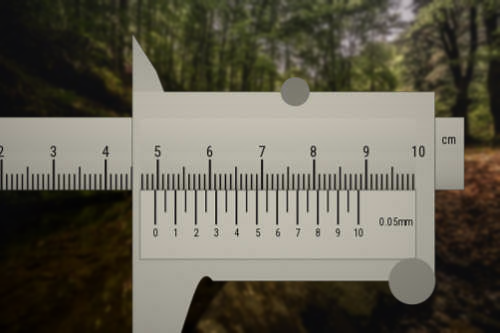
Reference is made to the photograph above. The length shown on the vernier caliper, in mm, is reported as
49.5 mm
